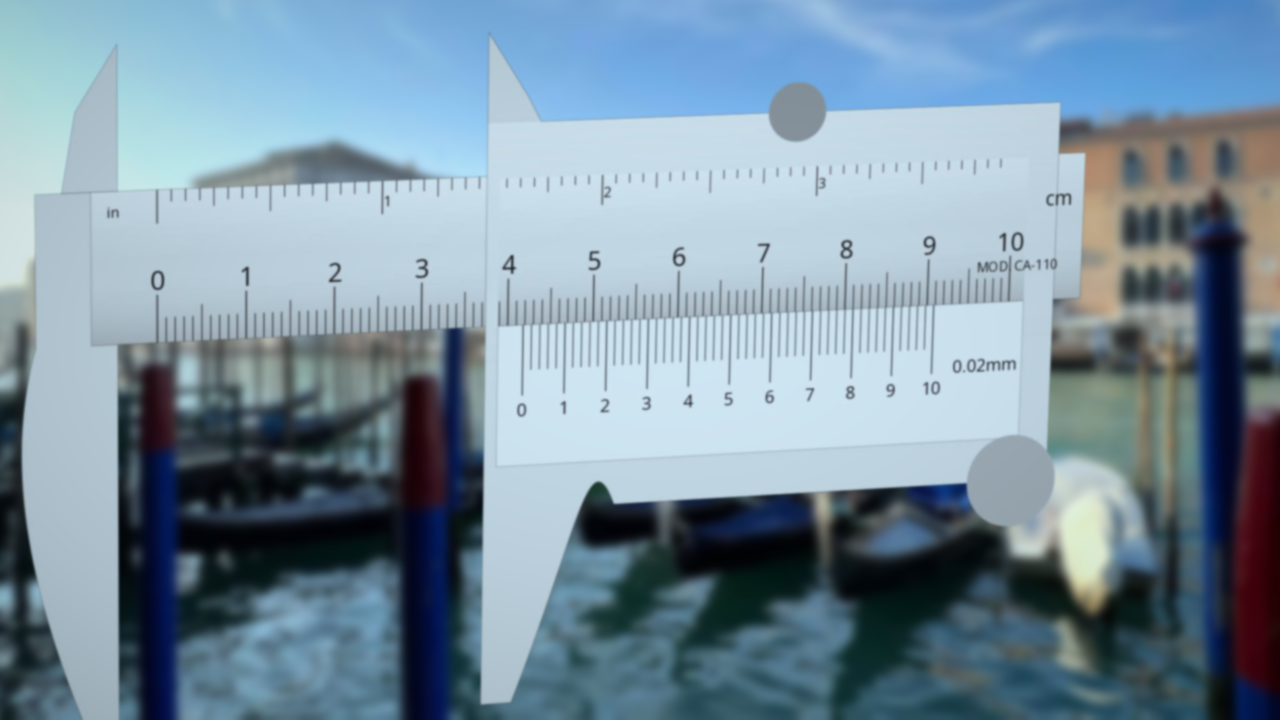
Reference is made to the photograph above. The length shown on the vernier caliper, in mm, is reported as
41.8 mm
